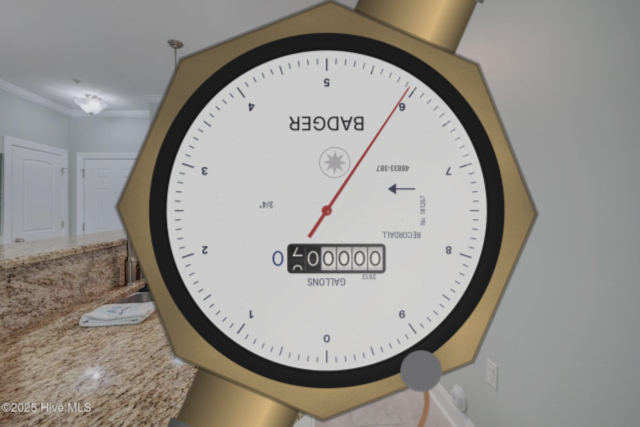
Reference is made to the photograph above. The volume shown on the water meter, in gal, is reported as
65.9 gal
